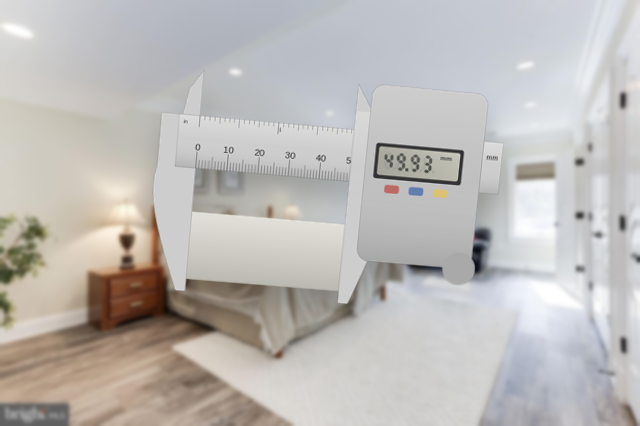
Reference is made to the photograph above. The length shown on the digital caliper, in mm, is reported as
49.93 mm
